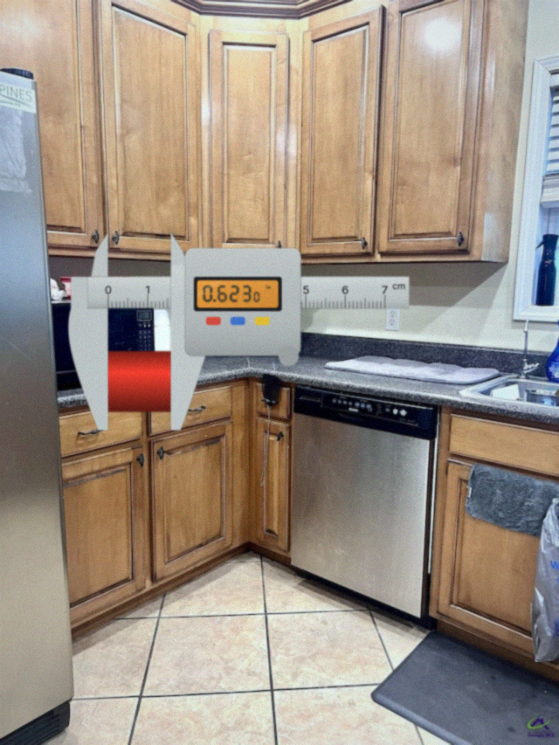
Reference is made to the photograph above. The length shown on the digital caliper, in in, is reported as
0.6230 in
